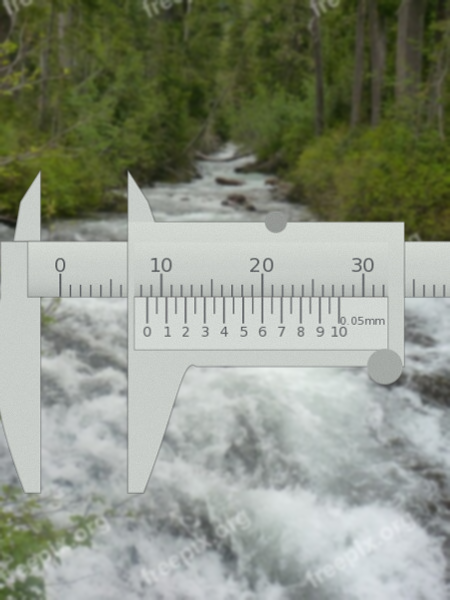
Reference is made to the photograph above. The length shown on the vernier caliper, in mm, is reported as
8.6 mm
